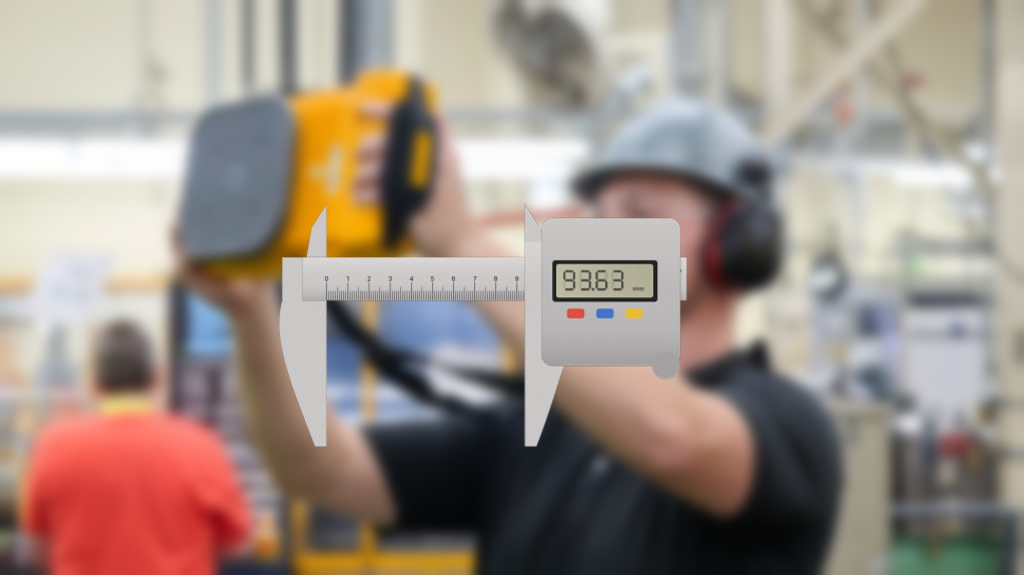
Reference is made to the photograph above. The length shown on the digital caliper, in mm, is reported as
93.63 mm
